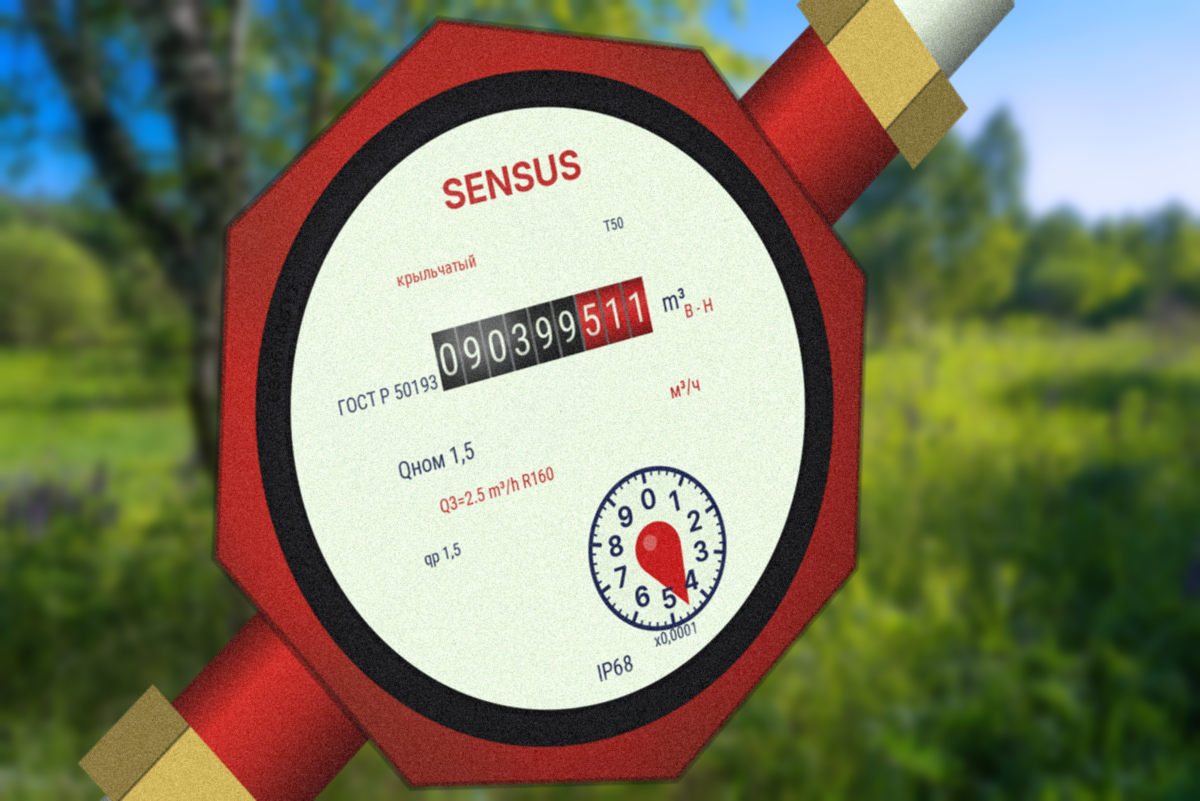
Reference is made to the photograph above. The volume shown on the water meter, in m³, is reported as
90399.5114 m³
